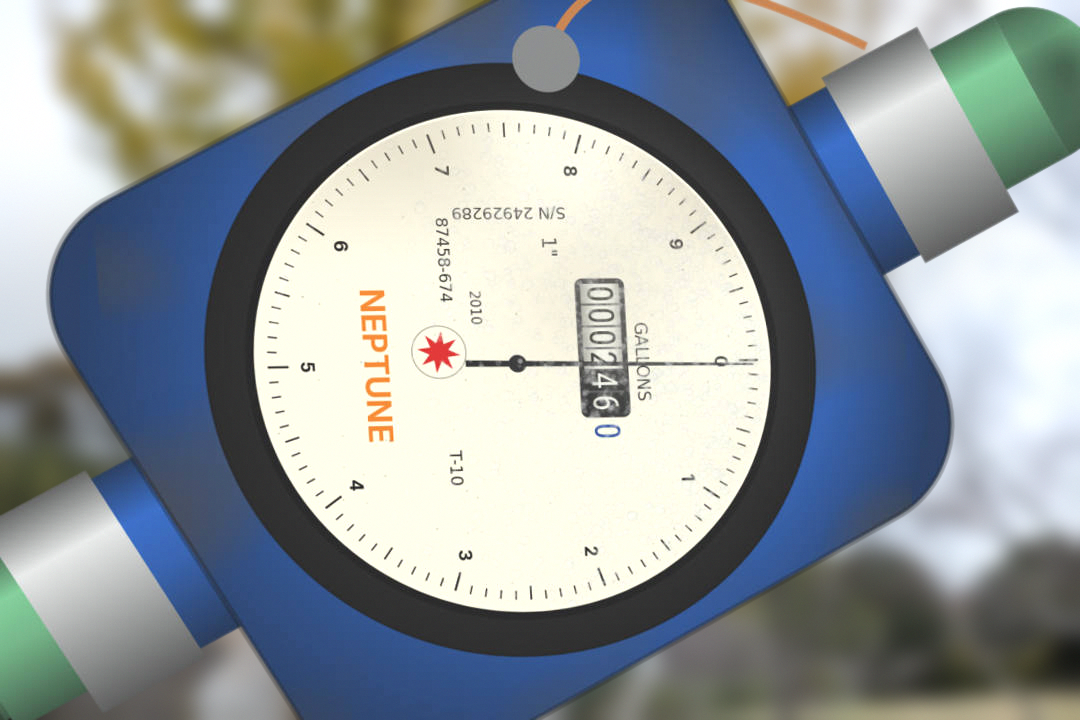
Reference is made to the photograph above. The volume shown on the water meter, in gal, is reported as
2460.0 gal
